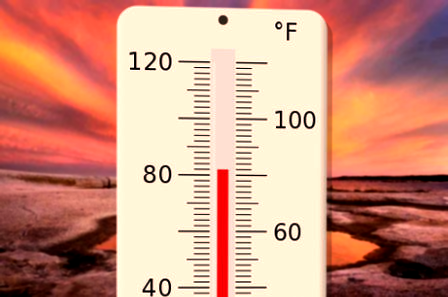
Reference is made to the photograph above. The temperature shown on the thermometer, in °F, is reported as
82 °F
